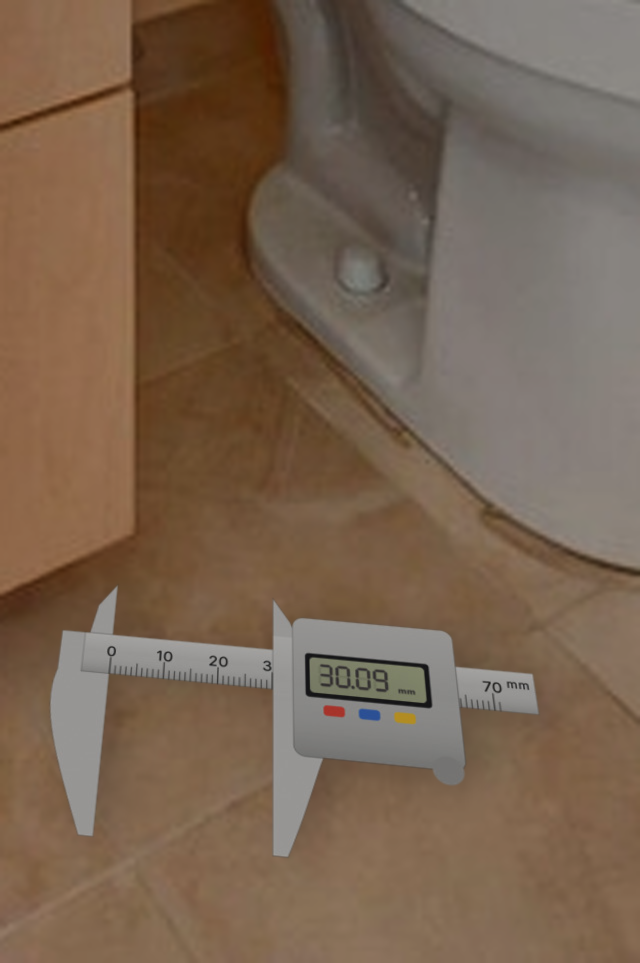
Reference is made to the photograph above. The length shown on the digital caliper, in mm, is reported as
30.09 mm
